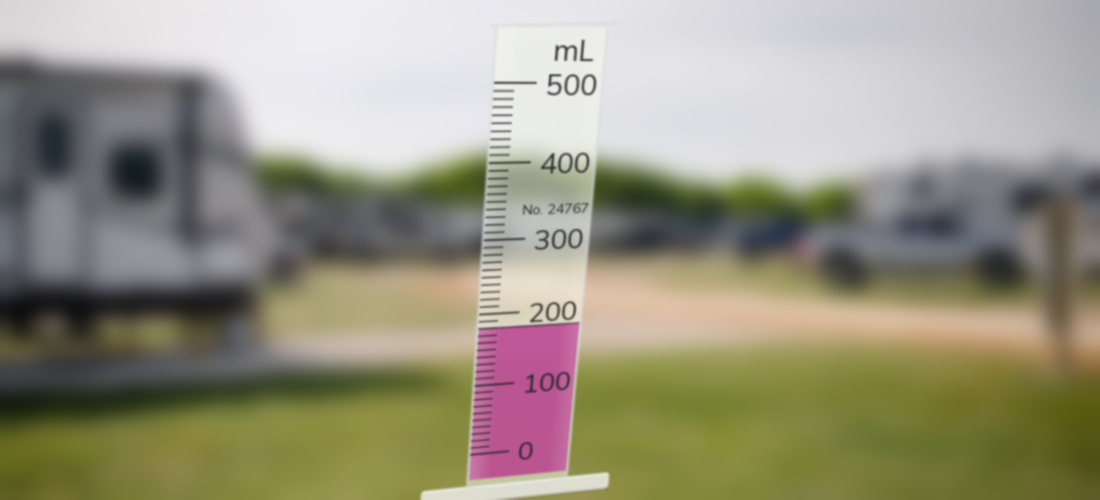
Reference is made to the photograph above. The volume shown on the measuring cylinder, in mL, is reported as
180 mL
